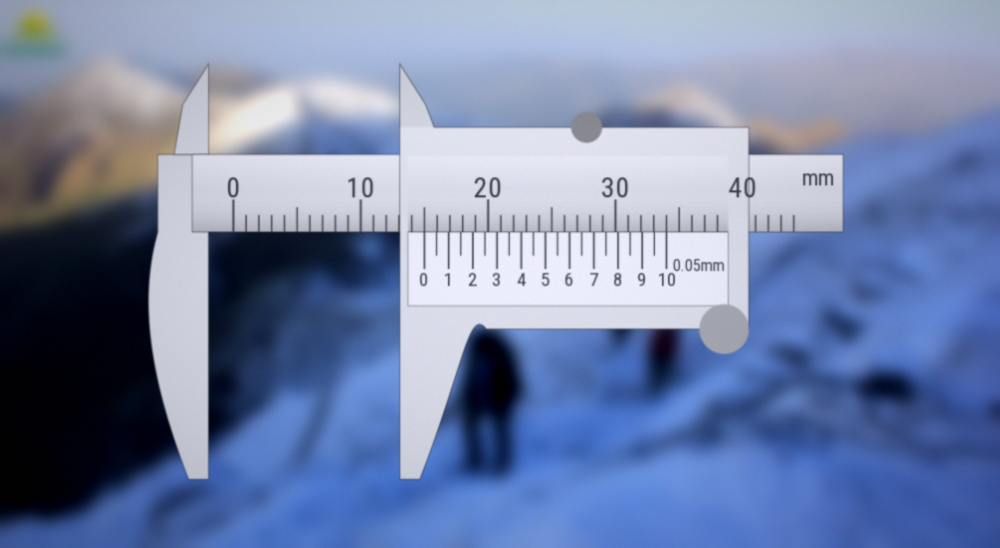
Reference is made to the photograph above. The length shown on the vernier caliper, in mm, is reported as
15.0 mm
